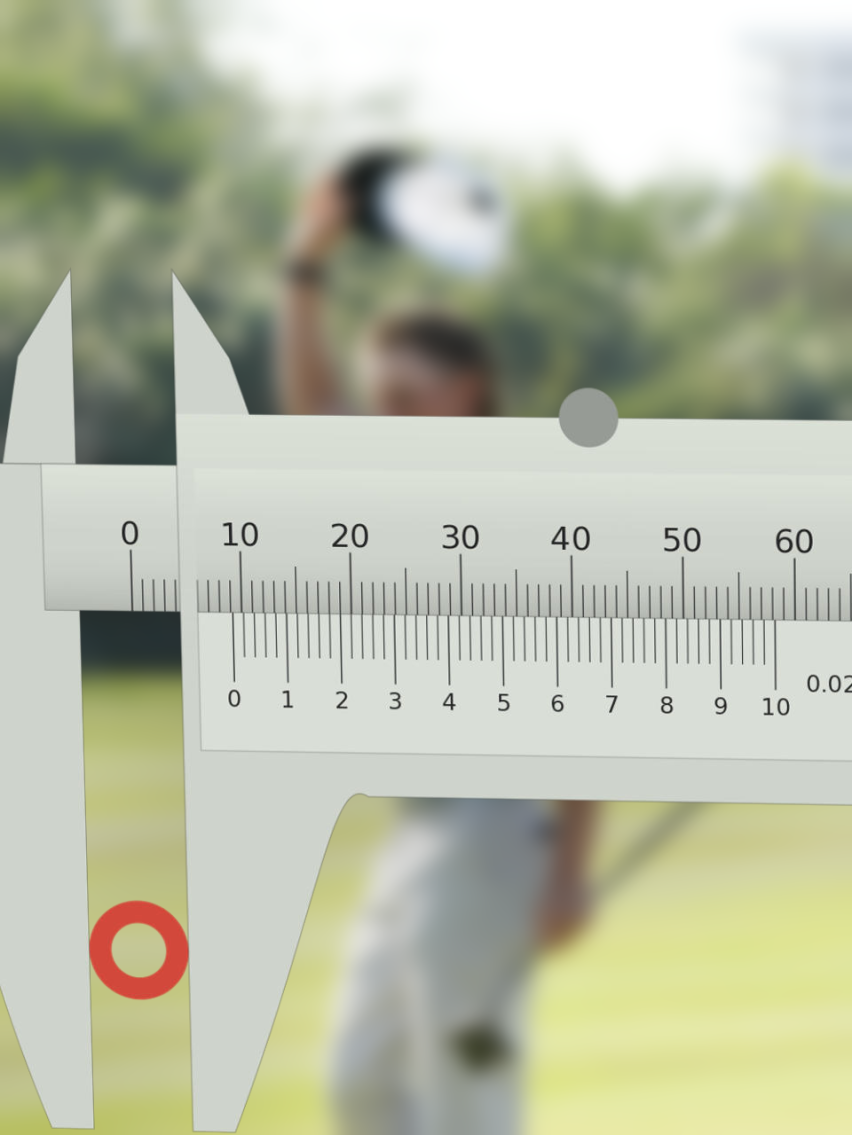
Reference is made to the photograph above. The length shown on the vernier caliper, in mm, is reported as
9.2 mm
